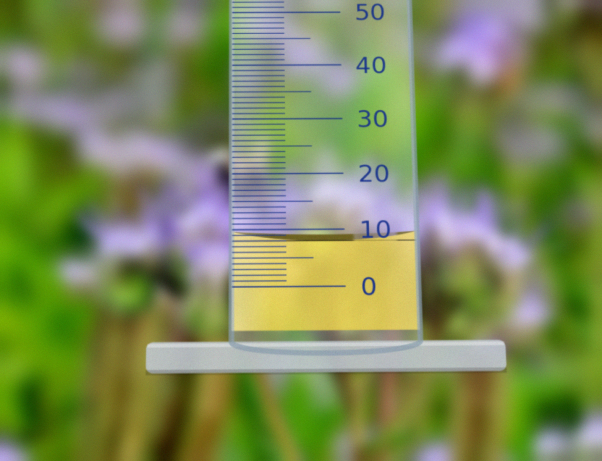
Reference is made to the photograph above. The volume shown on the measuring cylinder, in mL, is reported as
8 mL
